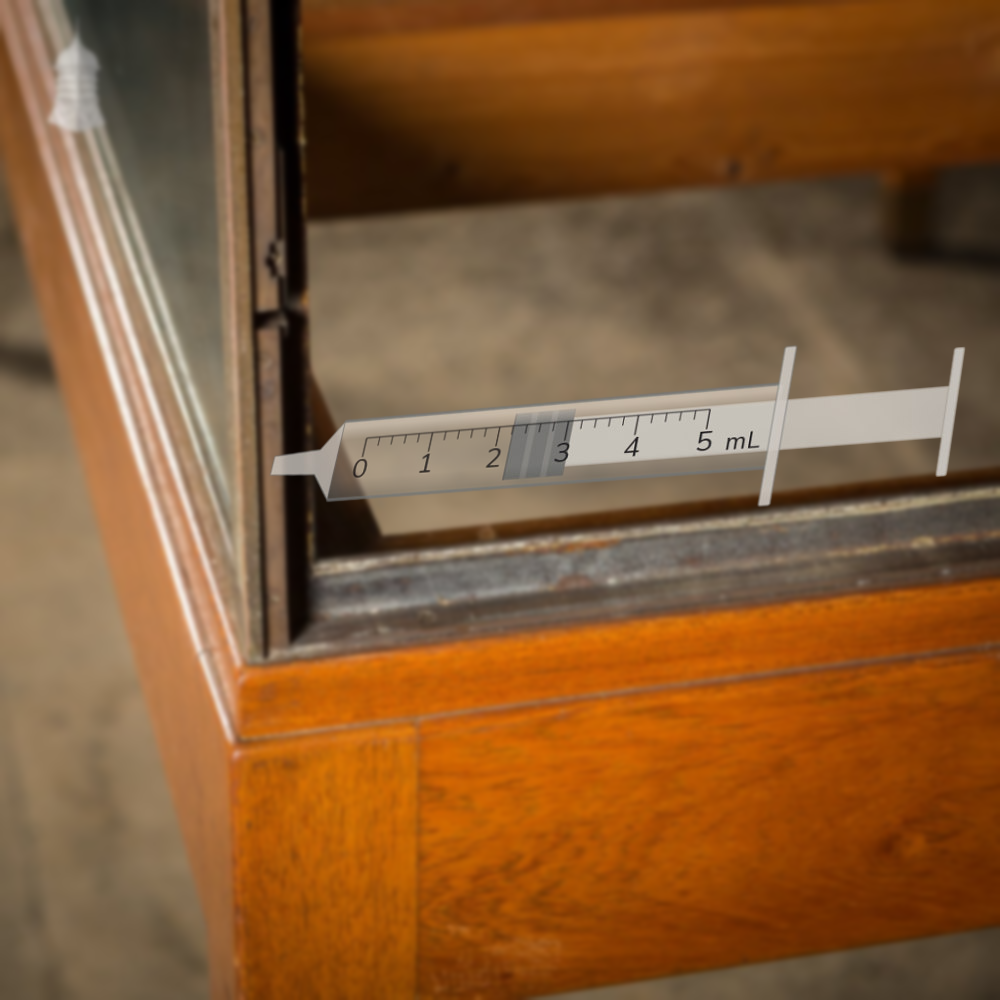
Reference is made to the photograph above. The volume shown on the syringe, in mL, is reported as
2.2 mL
